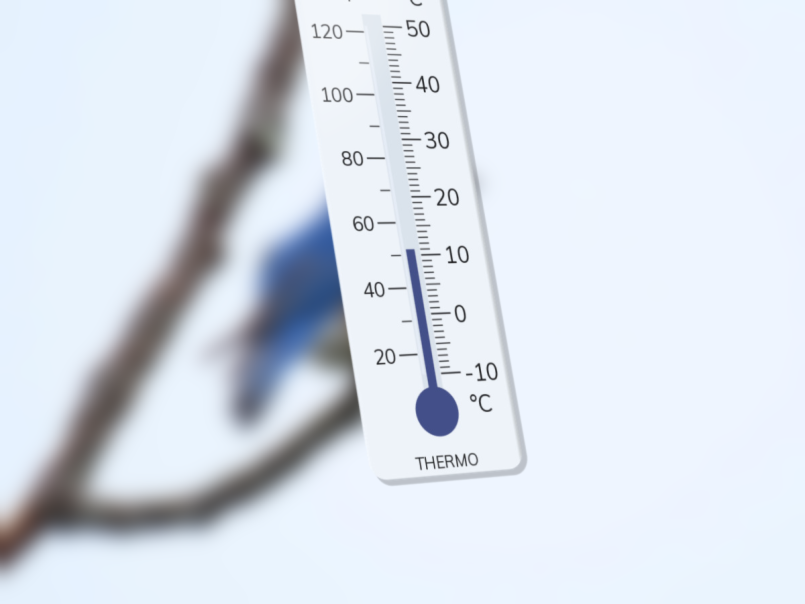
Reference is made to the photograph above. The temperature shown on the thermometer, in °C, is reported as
11 °C
